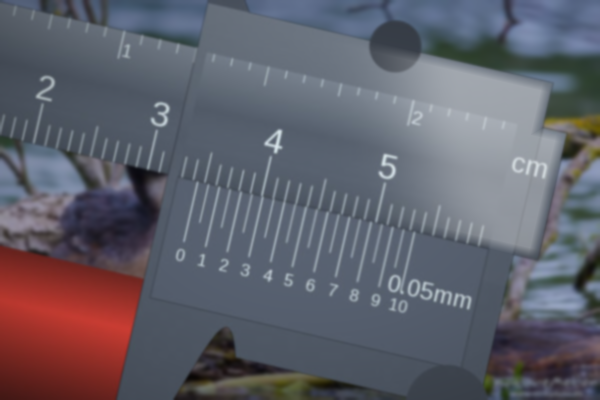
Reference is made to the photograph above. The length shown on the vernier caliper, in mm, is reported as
34.4 mm
